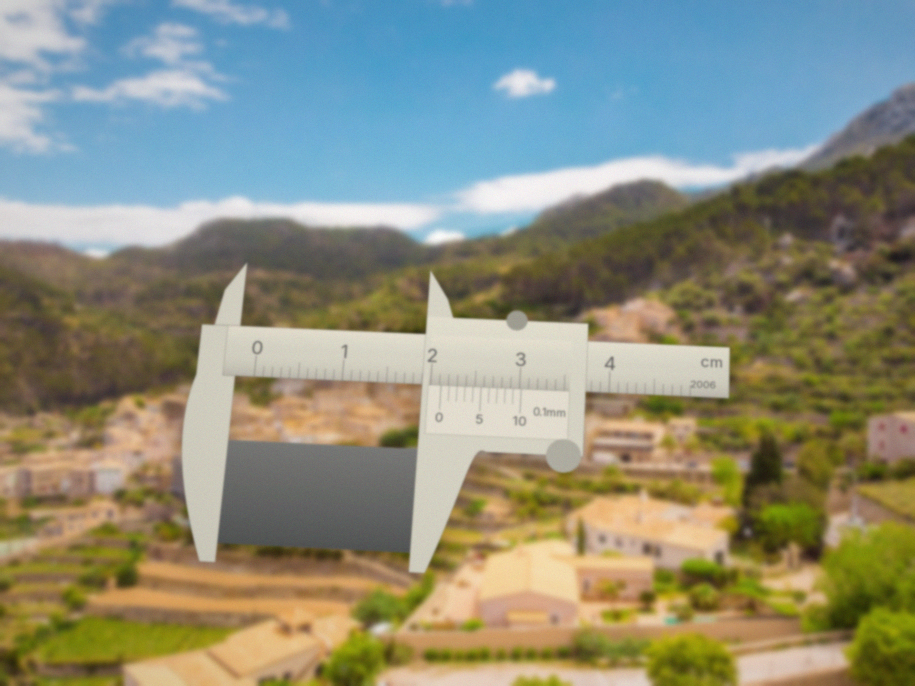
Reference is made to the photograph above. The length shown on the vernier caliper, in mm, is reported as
21.2 mm
